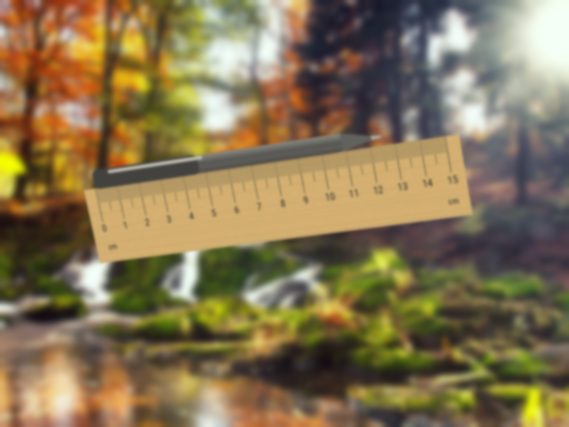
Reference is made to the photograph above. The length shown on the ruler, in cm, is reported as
12.5 cm
